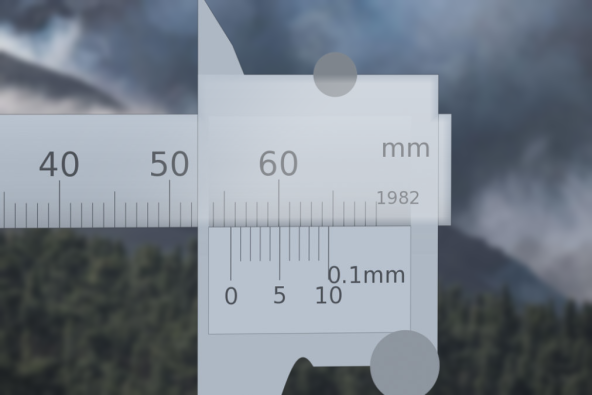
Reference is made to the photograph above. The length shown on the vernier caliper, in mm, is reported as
55.6 mm
